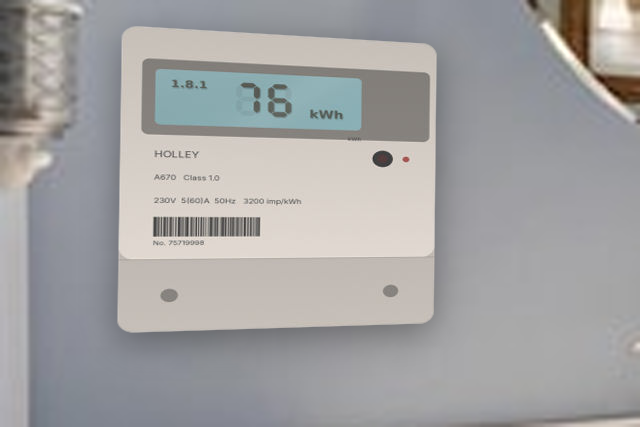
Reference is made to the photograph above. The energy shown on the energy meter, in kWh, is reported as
76 kWh
